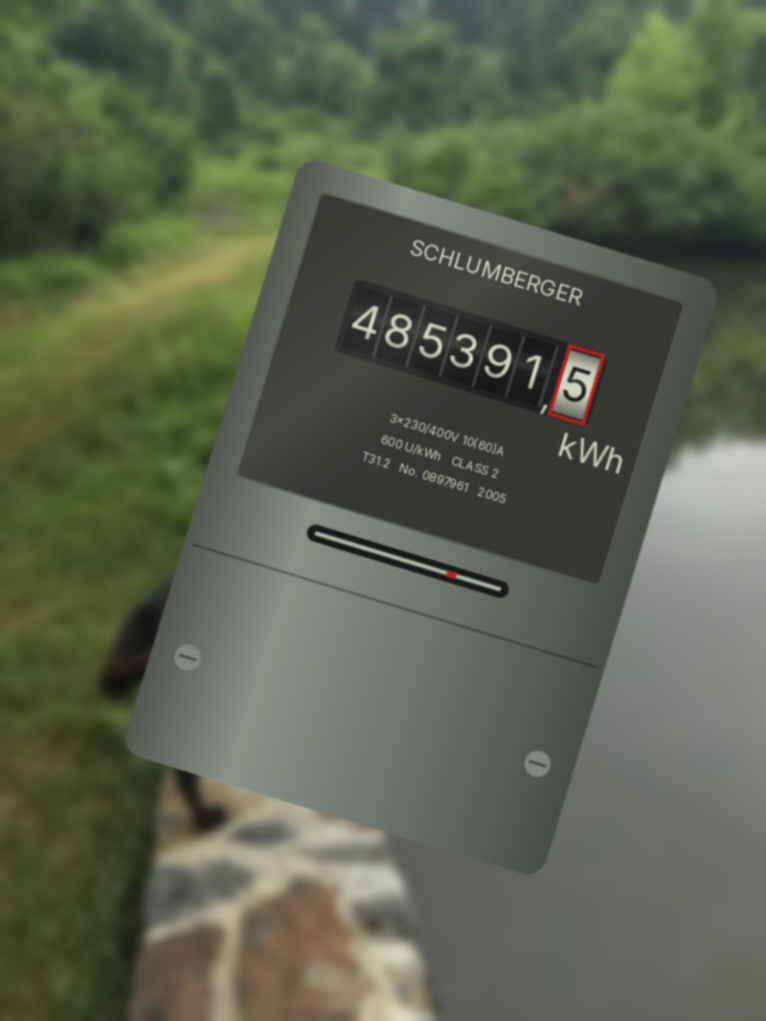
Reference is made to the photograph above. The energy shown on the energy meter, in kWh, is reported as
485391.5 kWh
